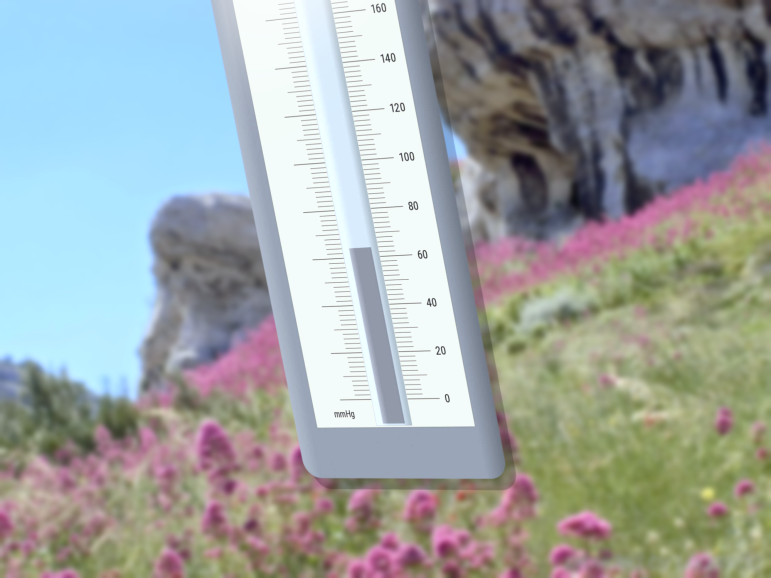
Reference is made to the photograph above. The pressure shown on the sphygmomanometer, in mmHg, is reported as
64 mmHg
